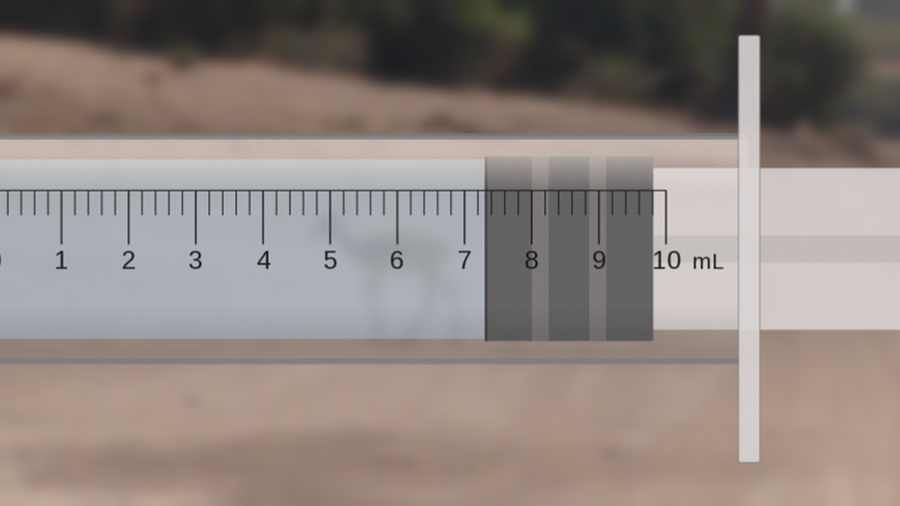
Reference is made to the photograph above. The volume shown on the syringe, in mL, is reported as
7.3 mL
